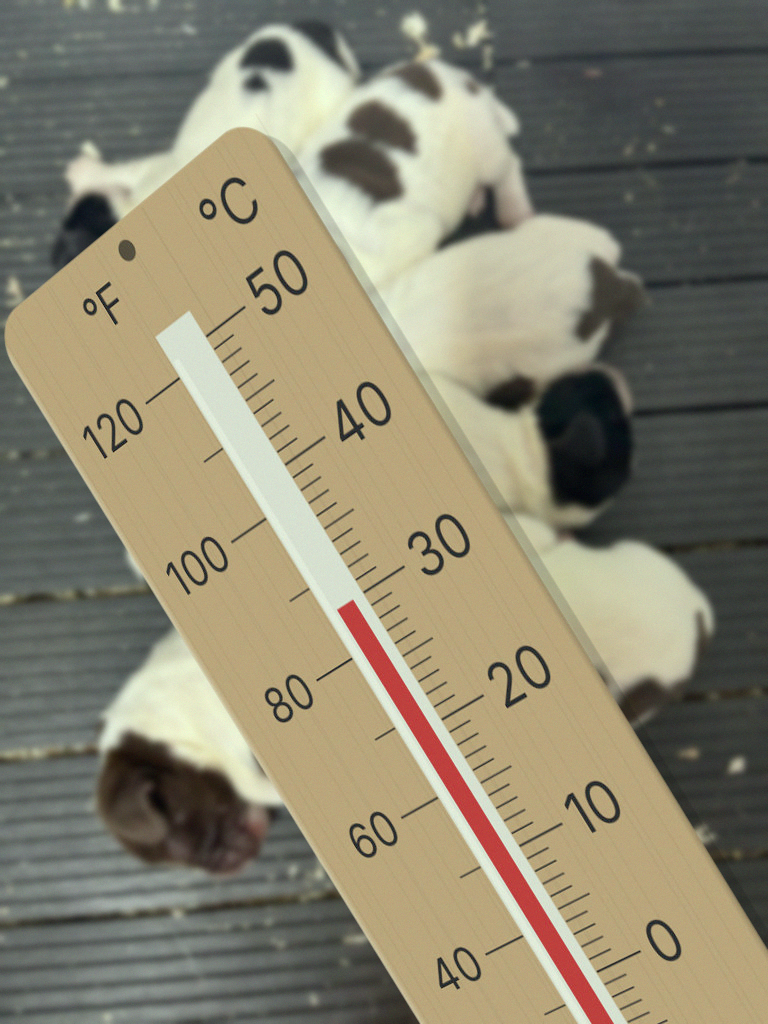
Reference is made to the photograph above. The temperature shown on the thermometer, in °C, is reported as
30 °C
